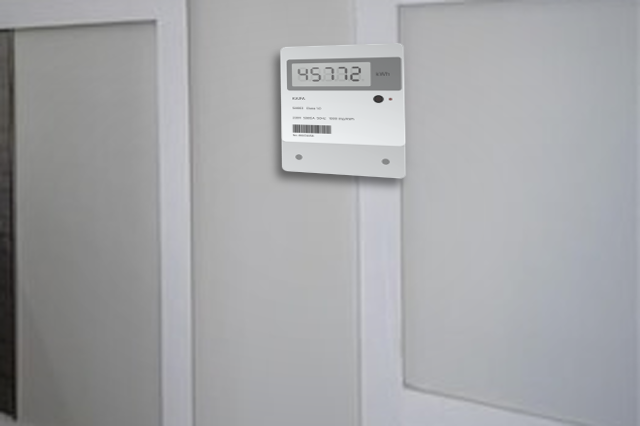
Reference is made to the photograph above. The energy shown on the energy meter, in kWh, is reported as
45772 kWh
